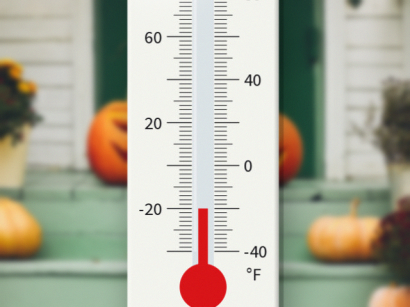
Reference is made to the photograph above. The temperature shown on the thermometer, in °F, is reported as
-20 °F
